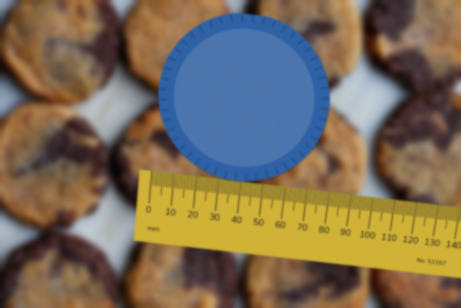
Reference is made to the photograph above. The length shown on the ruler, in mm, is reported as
75 mm
